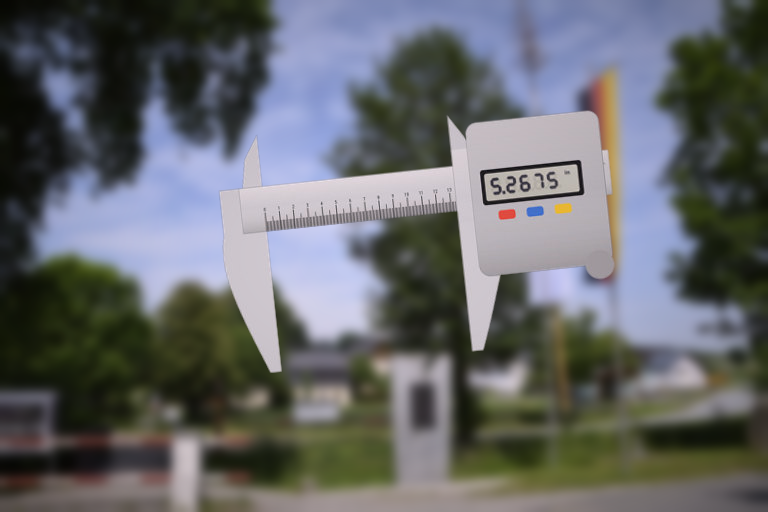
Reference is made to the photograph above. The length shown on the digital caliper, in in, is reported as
5.2675 in
